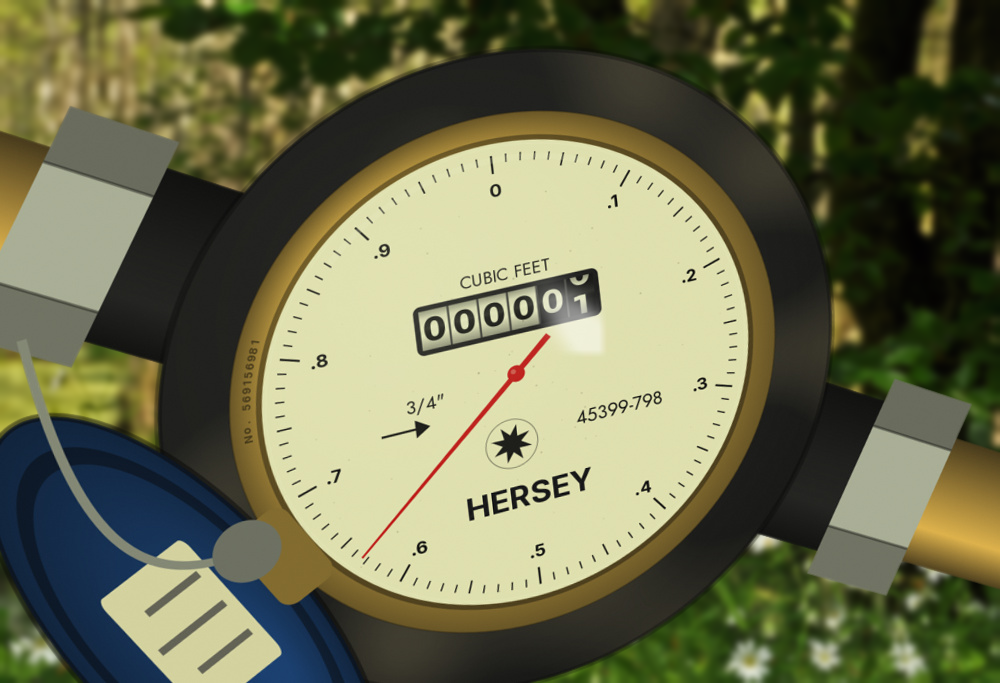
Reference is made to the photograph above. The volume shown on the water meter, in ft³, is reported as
0.63 ft³
